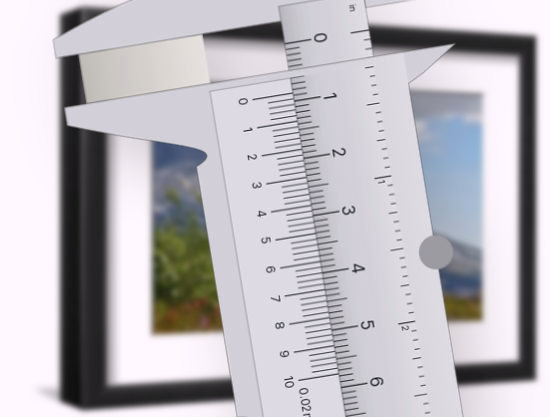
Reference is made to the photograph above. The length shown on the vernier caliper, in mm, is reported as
8.6 mm
